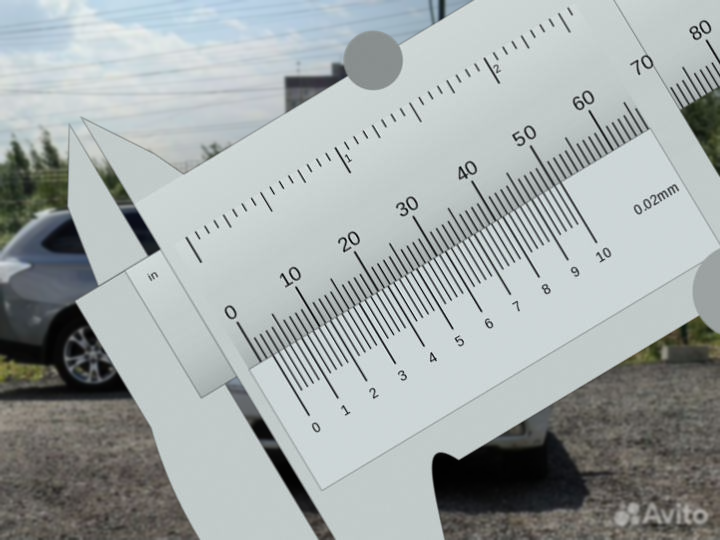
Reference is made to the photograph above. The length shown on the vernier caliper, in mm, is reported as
2.0 mm
